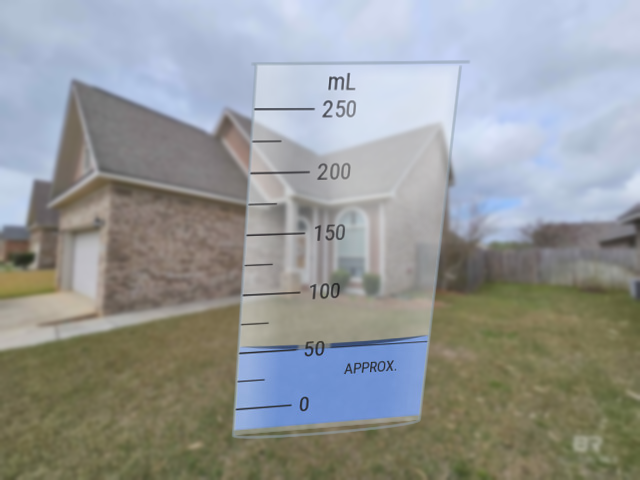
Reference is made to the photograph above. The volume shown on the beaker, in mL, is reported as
50 mL
